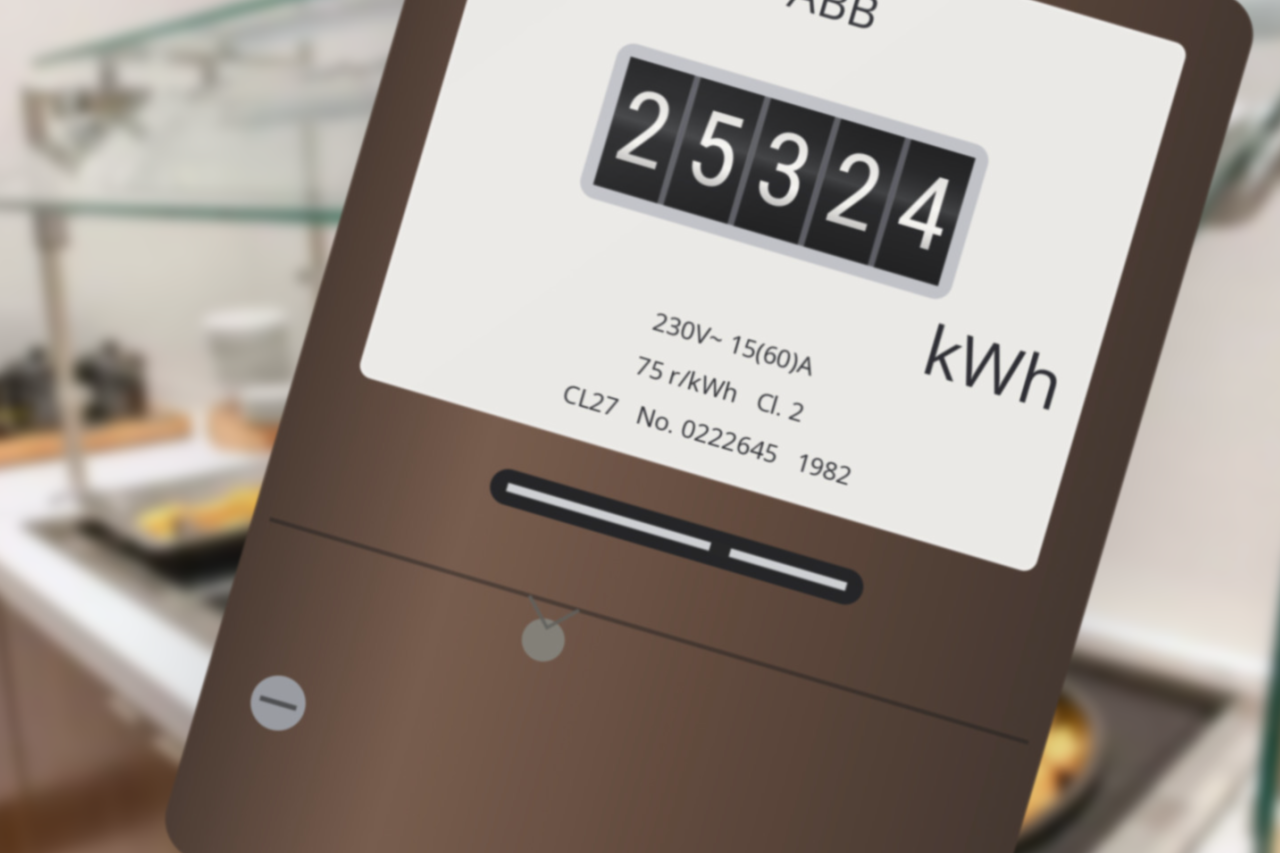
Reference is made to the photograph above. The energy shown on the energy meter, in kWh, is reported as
25324 kWh
